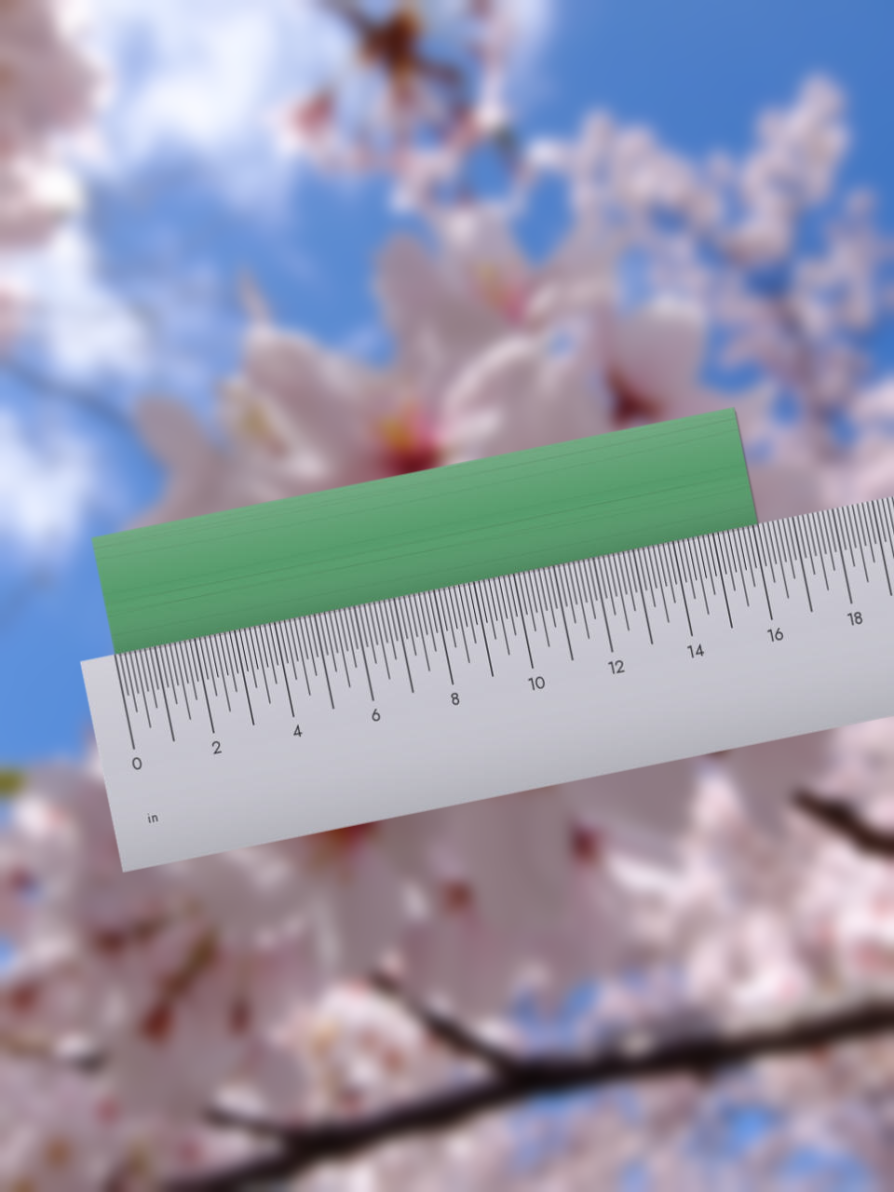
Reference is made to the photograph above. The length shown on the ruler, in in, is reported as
16.125 in
